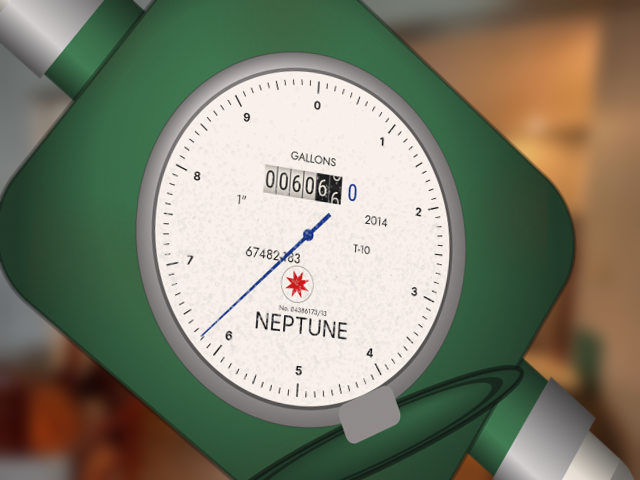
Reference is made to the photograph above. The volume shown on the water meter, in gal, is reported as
60656.2 gal
